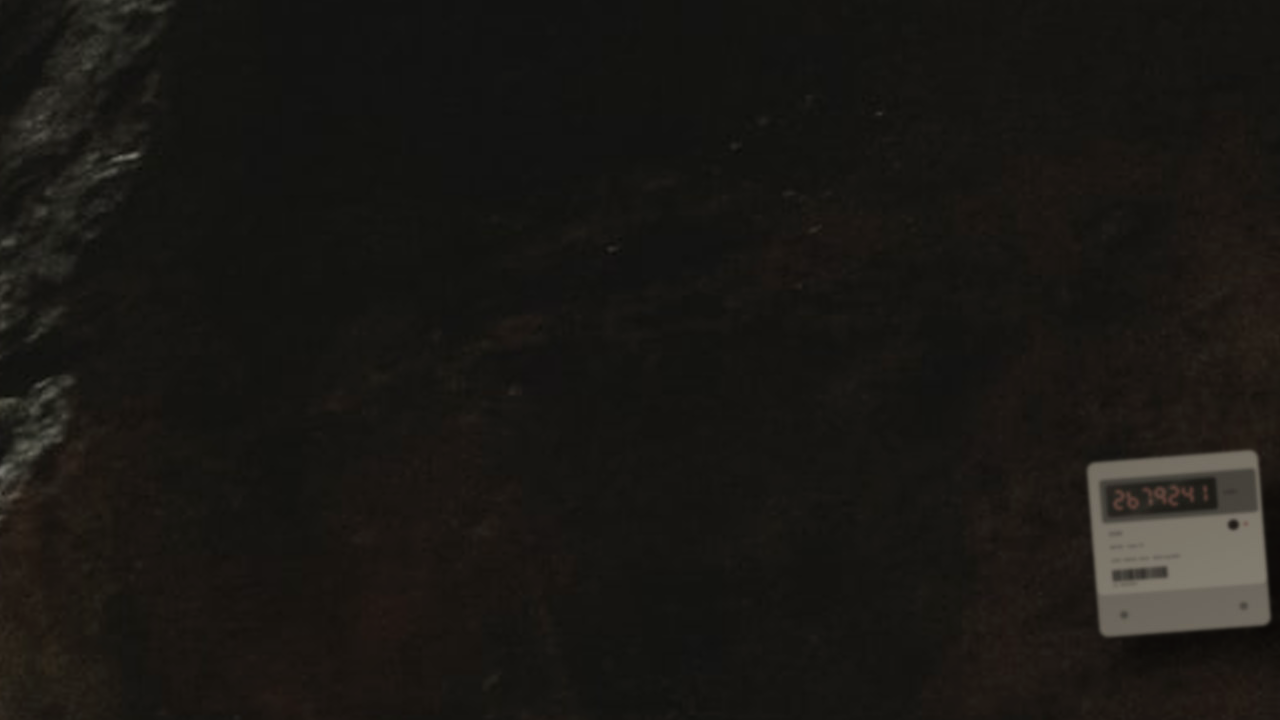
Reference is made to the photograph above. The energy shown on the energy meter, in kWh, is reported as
2679241 kWh
